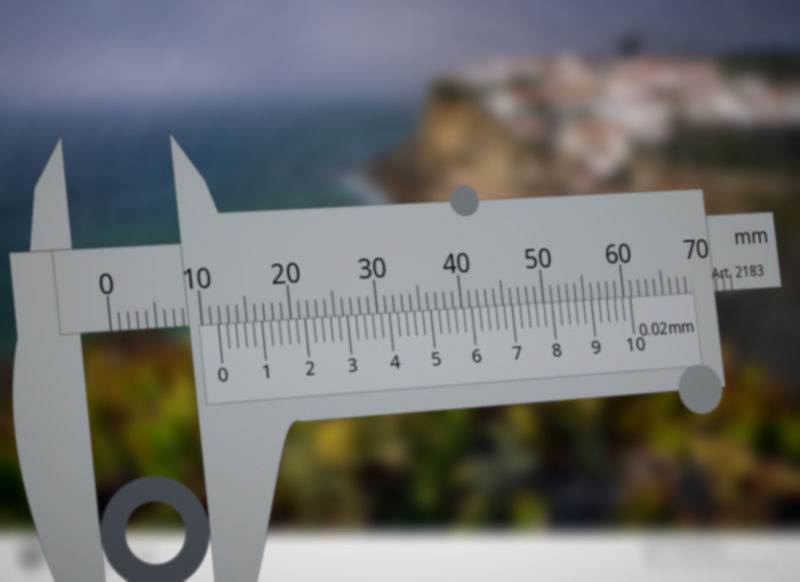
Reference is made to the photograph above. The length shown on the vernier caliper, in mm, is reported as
11.8 mm
